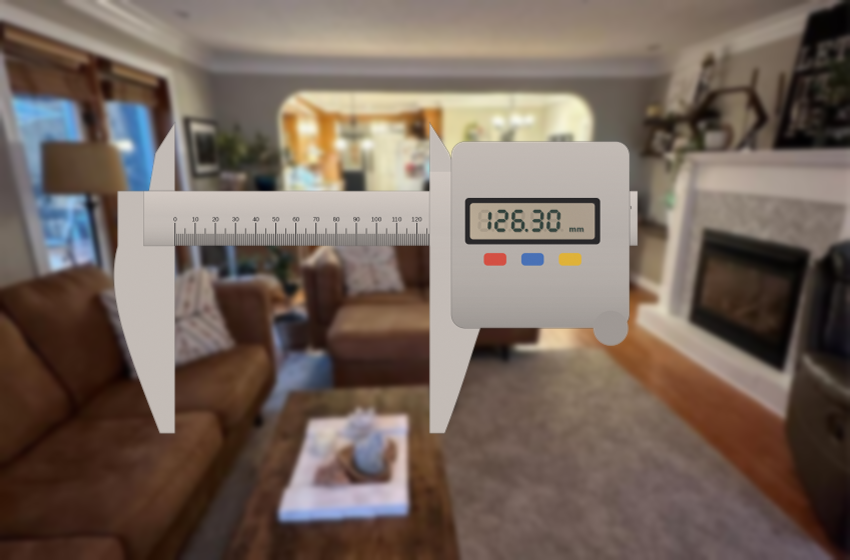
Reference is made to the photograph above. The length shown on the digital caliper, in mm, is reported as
126.30 mm
